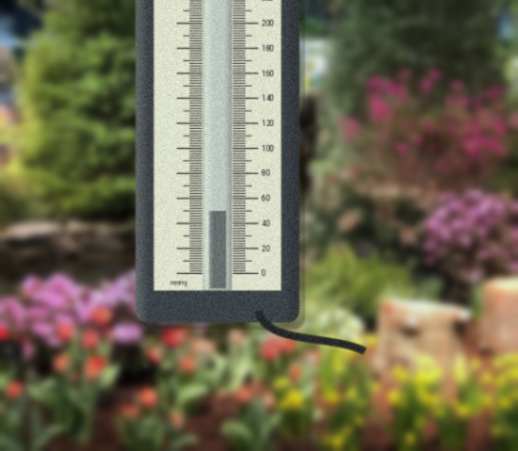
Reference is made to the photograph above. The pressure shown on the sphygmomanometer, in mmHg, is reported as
50 mmHg
